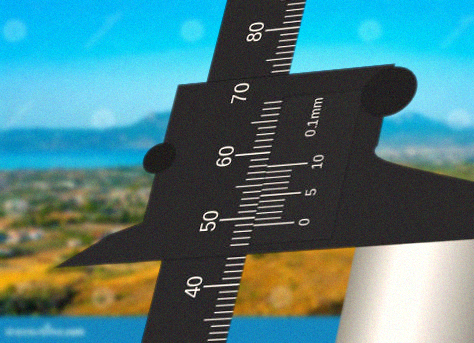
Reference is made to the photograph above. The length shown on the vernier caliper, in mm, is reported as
48.8 mm
